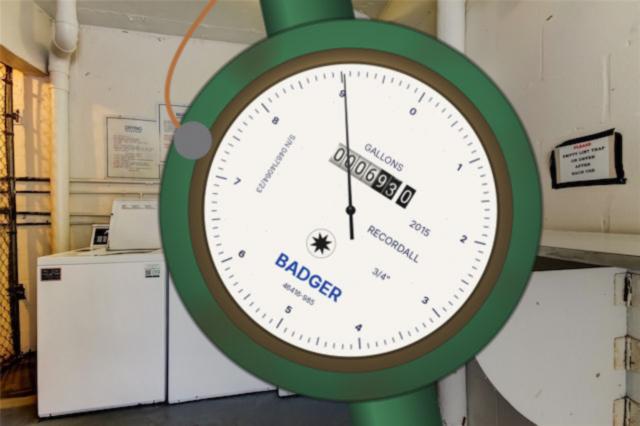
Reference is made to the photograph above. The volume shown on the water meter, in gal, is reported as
6929.0 gal
